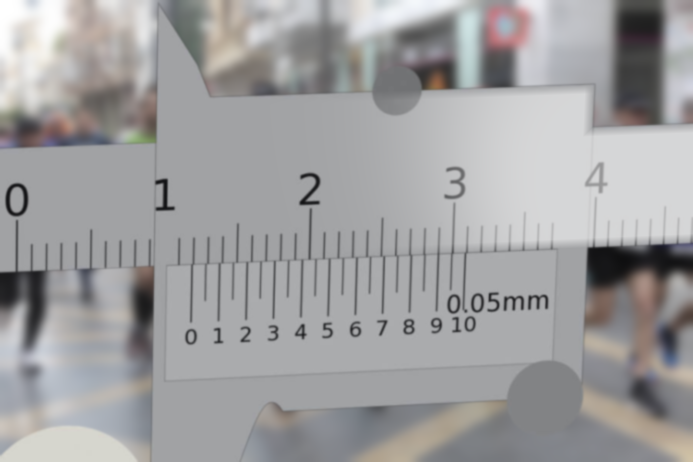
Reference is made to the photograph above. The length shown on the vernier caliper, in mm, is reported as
11.9 mm
